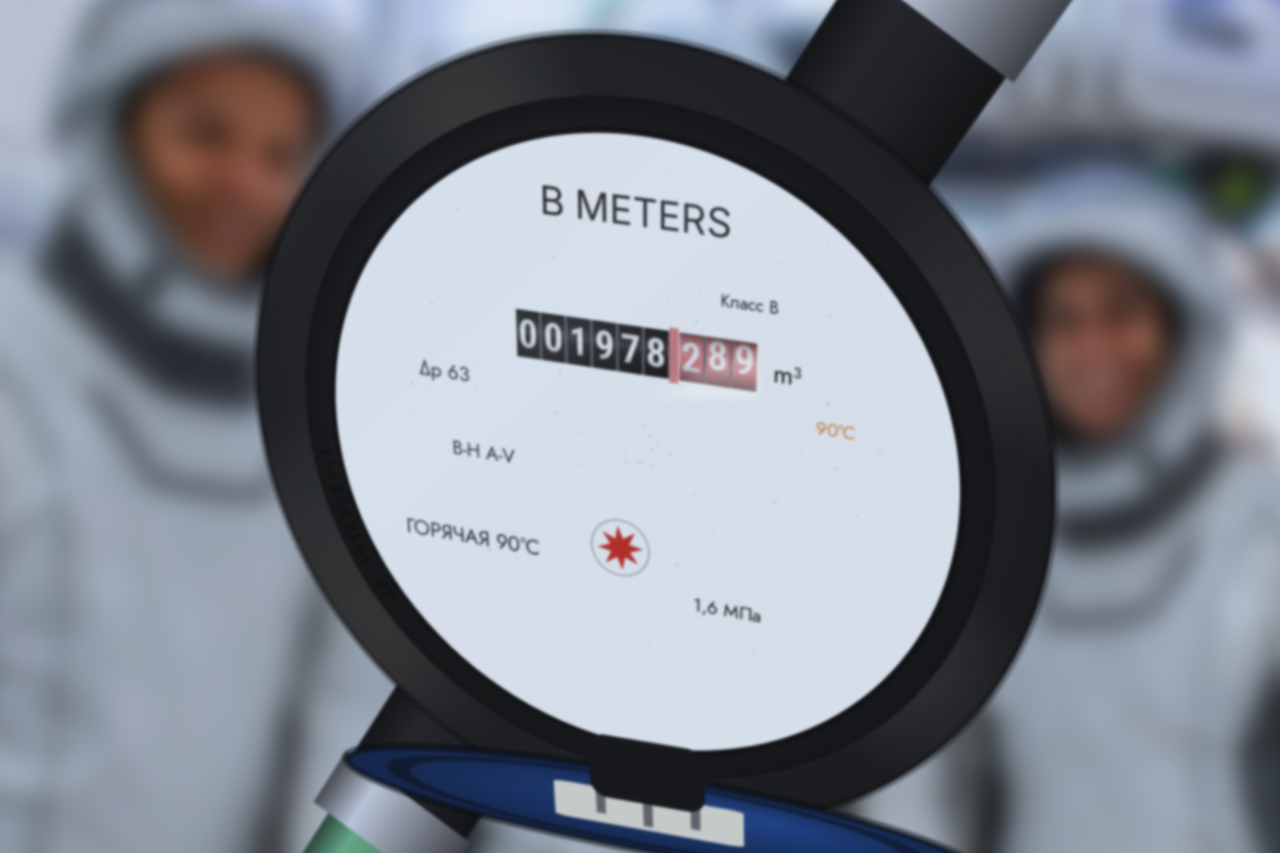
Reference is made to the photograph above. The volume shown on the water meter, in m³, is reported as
1978.289 m³
